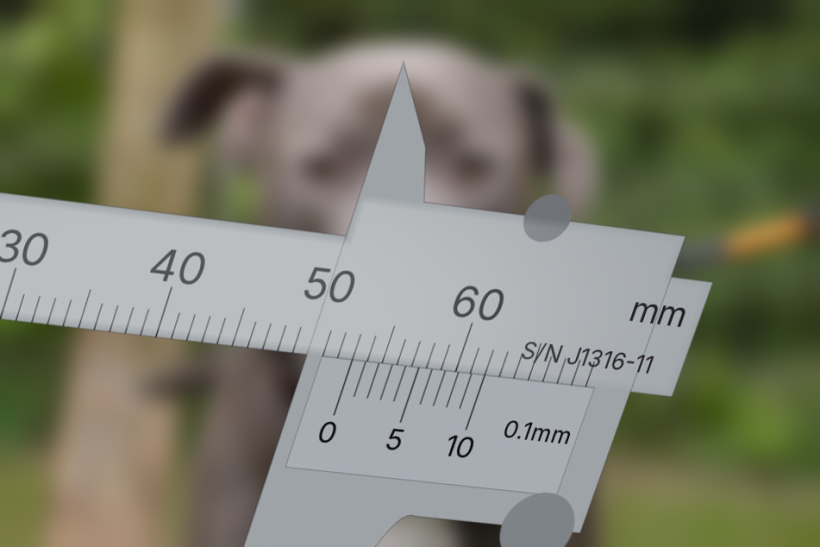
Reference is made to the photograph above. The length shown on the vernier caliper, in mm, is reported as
53.0 mm
